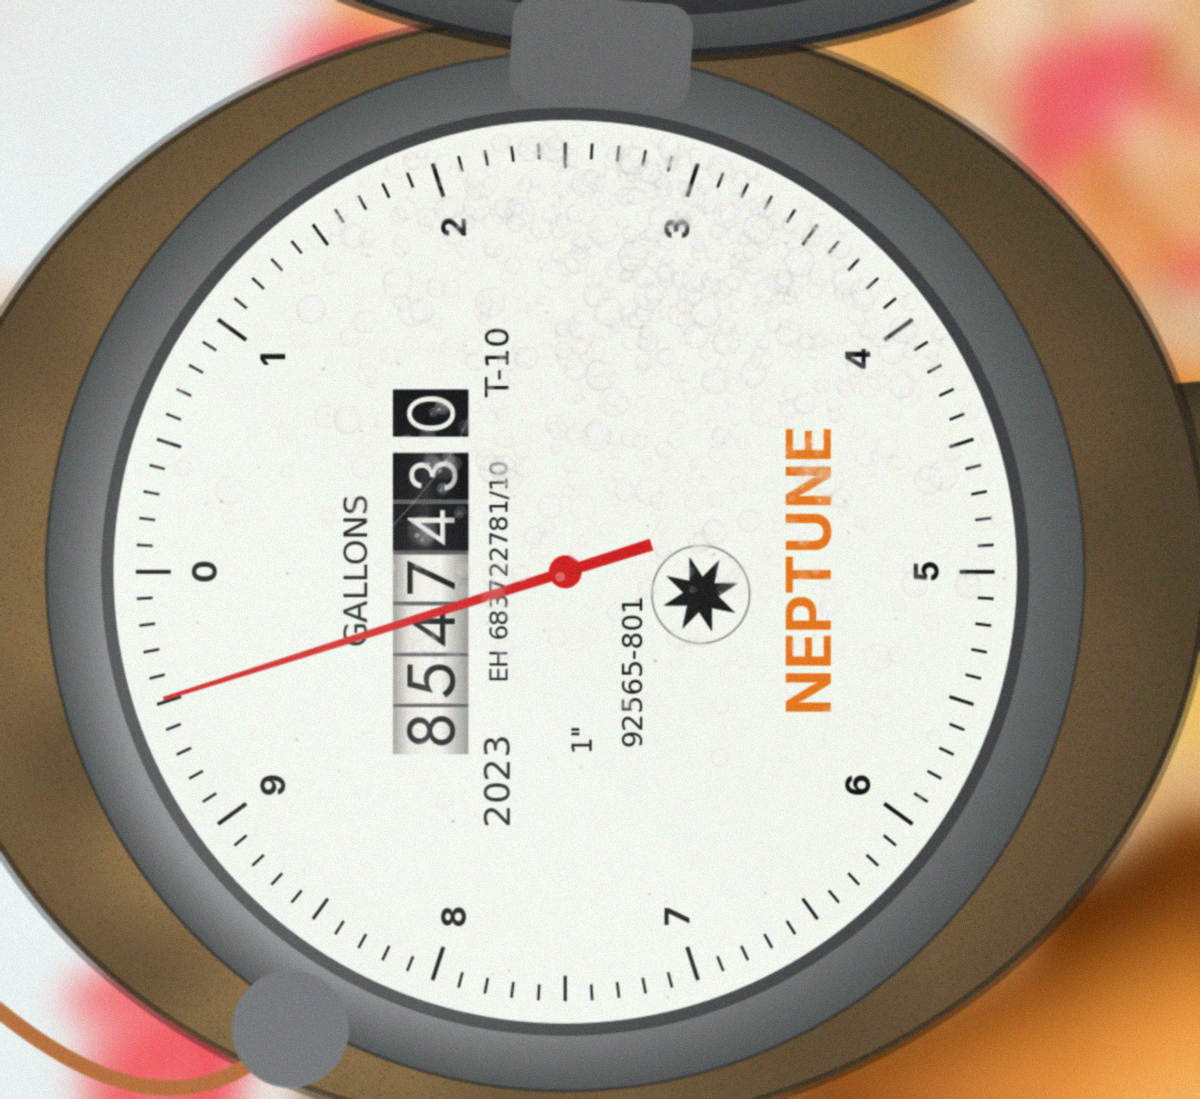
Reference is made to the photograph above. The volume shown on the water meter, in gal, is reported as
8547429.5 gal
